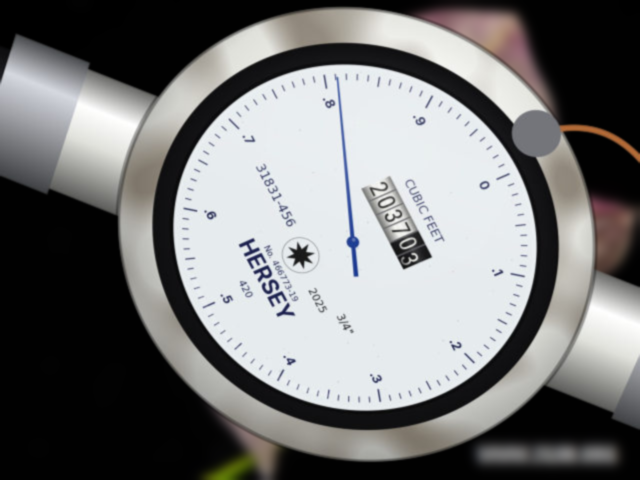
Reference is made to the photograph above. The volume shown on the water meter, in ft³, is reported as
203702.81 ft³
